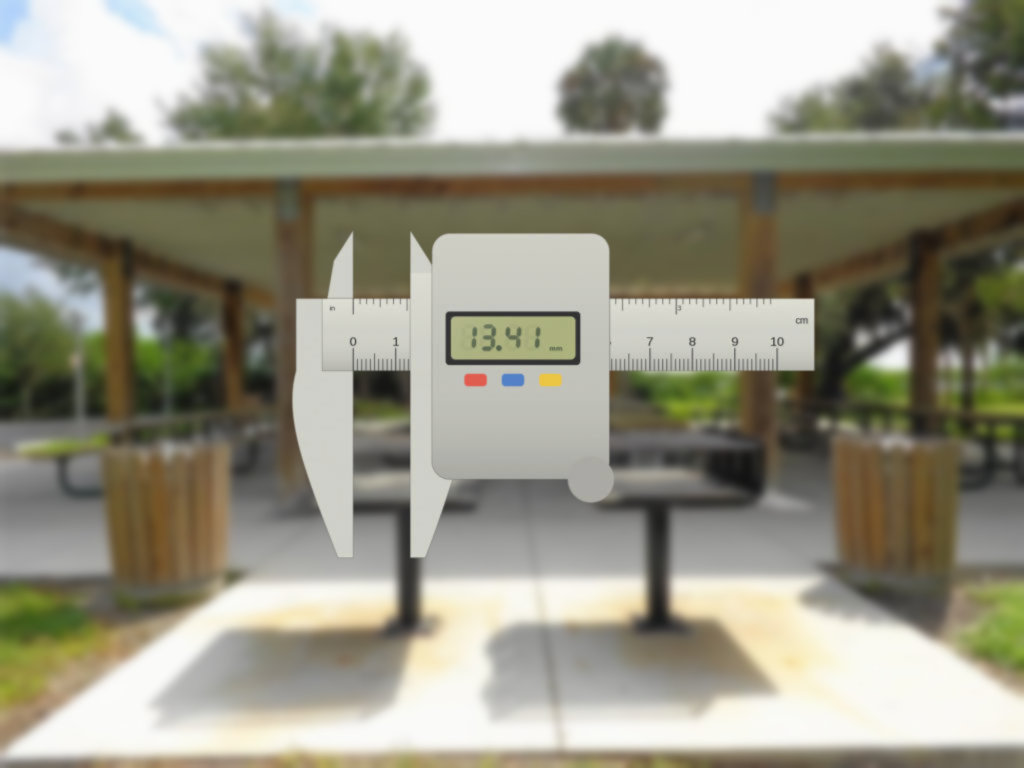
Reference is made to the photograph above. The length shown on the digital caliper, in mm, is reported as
13.41 mm
